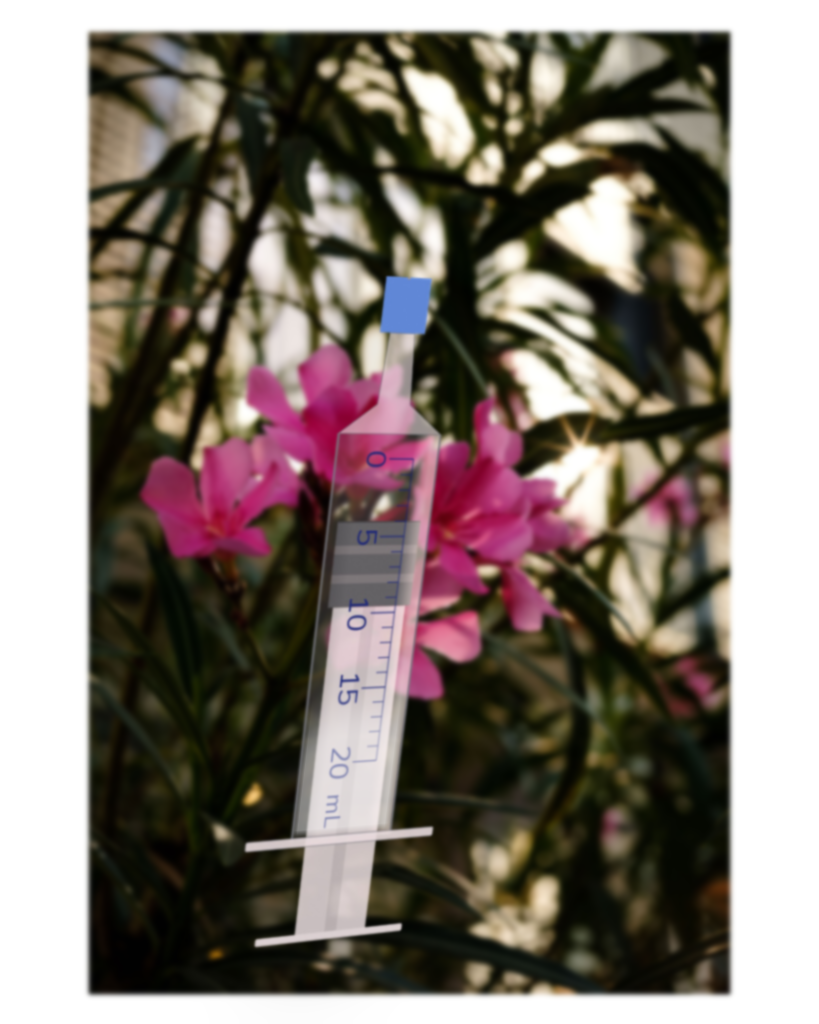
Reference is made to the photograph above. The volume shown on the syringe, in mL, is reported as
4 mL
